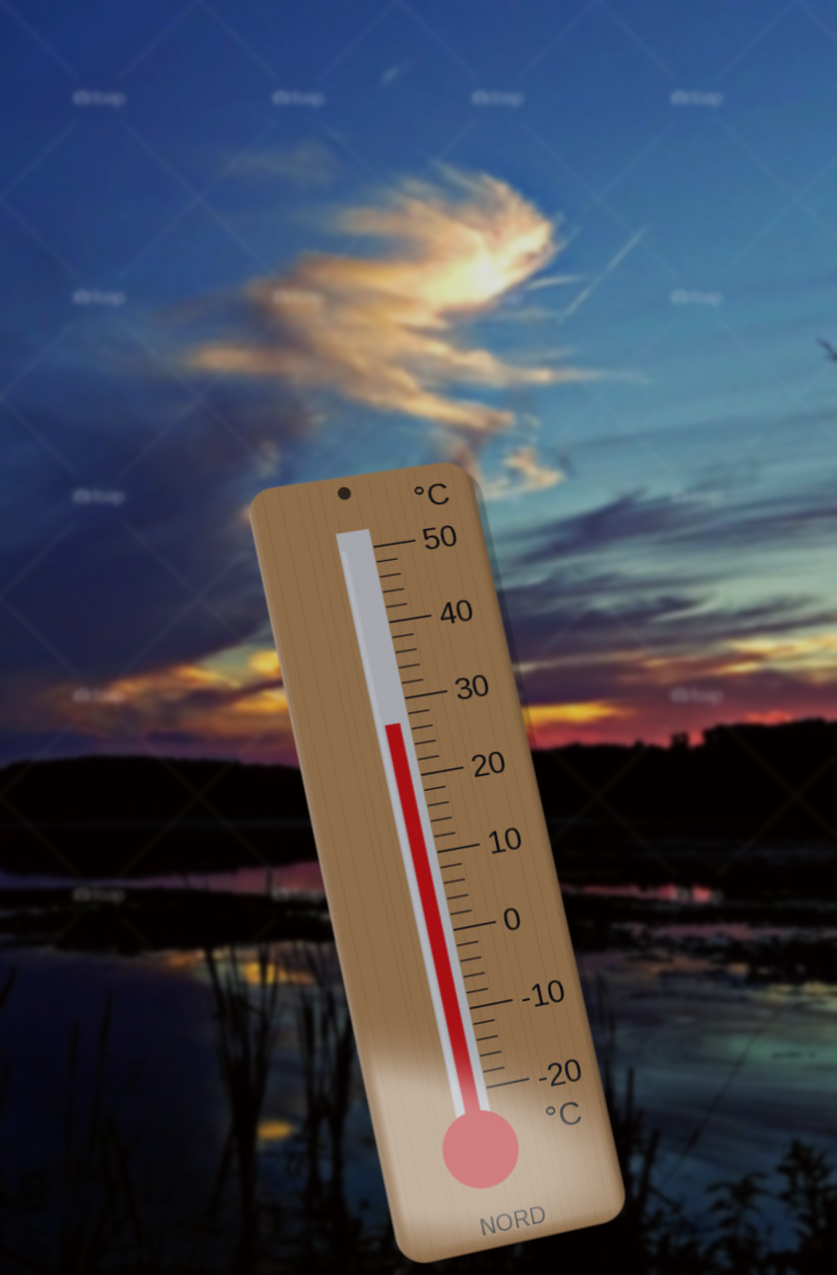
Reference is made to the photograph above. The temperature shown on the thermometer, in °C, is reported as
27 °C
